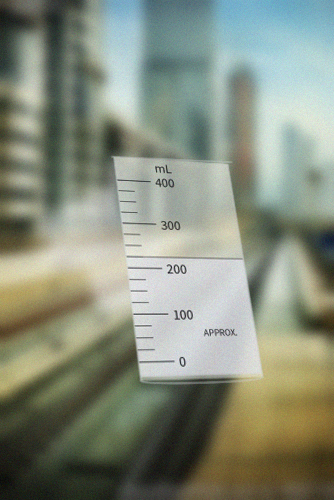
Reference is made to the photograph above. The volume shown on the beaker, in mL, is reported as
225 mL
